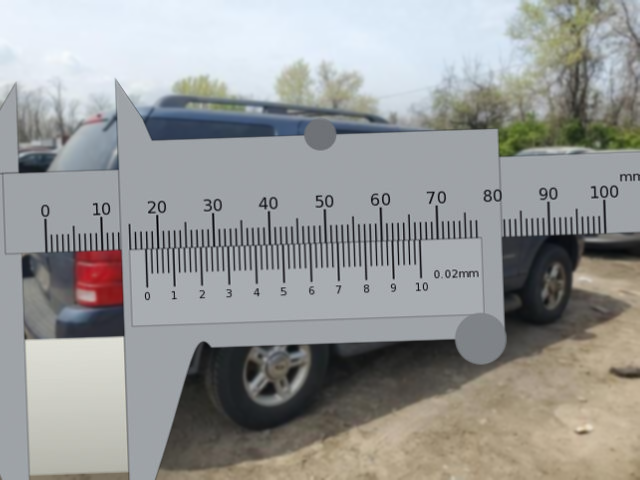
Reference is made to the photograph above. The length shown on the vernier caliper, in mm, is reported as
17.8 mm
